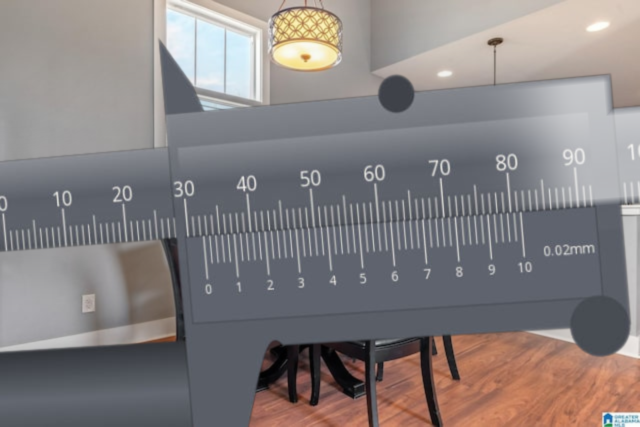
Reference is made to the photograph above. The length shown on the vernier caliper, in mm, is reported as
32.5 mm
